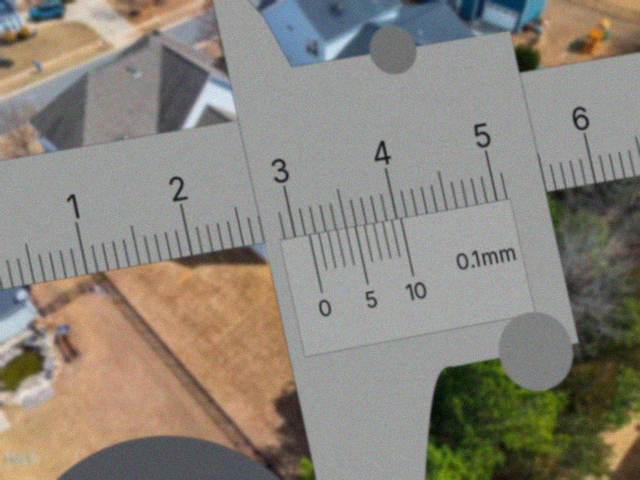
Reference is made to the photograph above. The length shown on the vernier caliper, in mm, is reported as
31.4 mm
